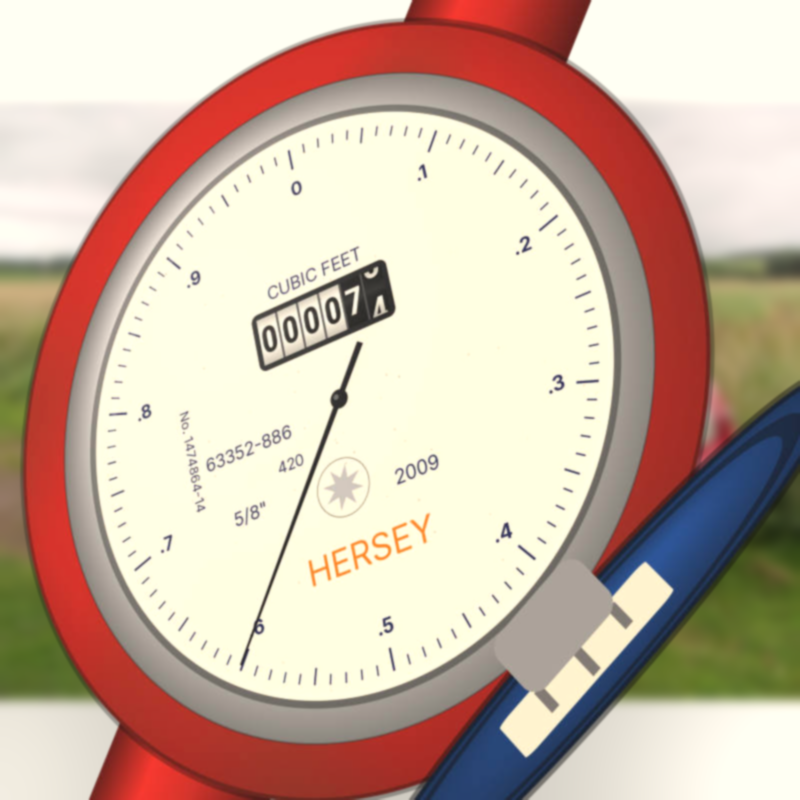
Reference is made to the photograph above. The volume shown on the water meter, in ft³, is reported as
73.60 ft³
